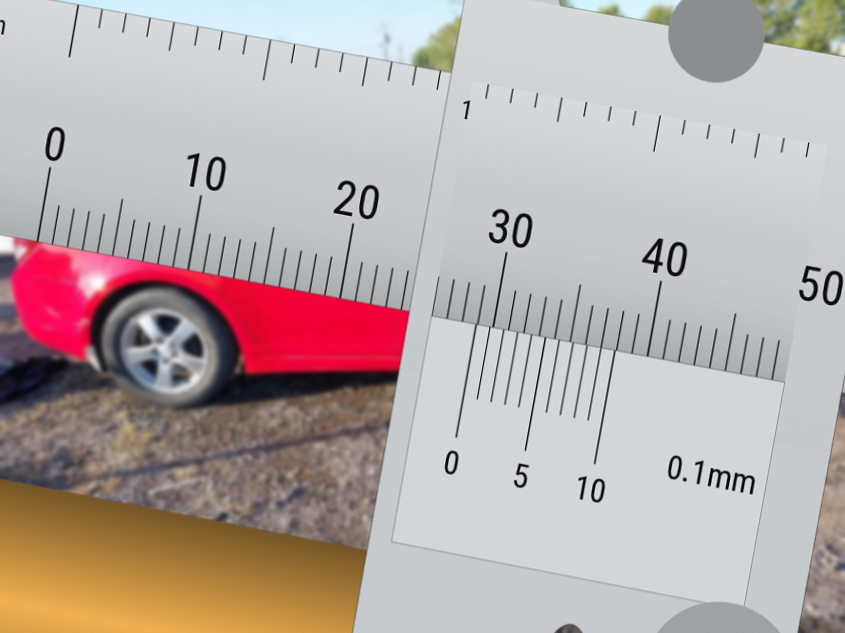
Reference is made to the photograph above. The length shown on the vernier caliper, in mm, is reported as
28.9 mm
